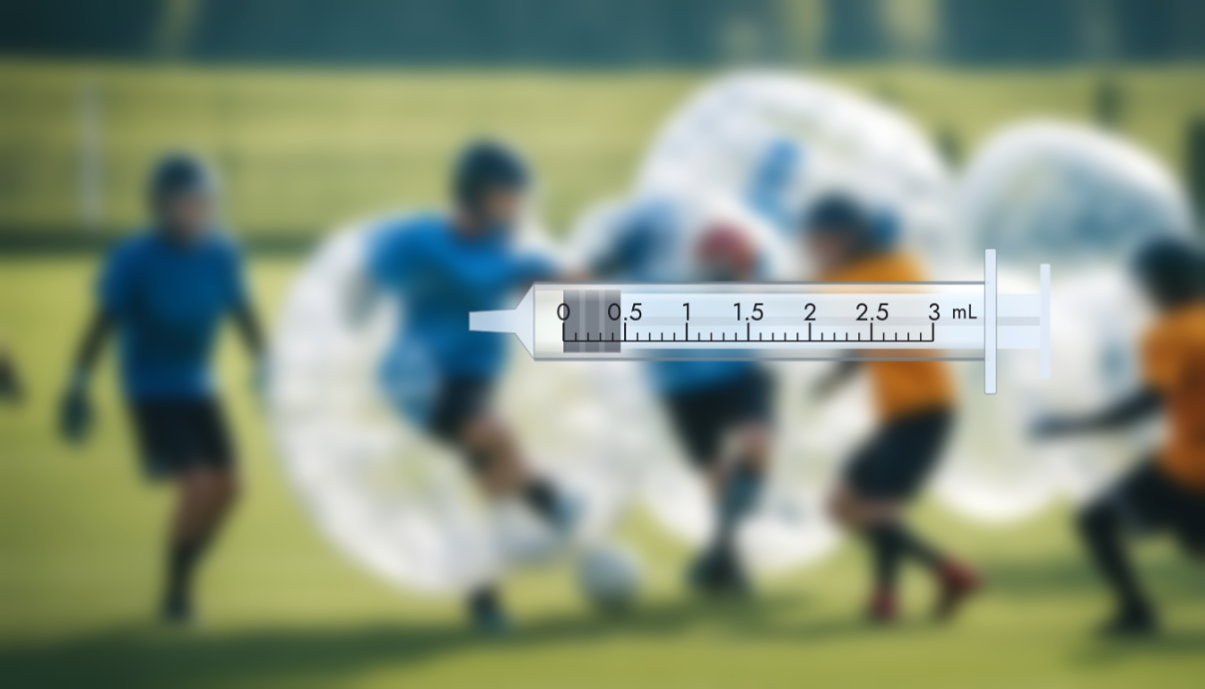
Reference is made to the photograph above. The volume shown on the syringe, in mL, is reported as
0 mL
